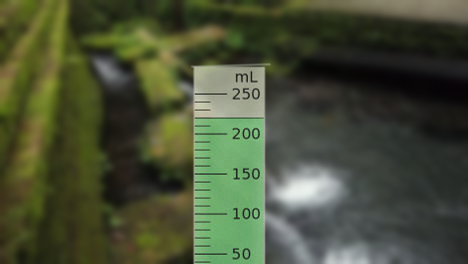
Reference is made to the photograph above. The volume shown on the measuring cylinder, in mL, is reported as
220 mL
